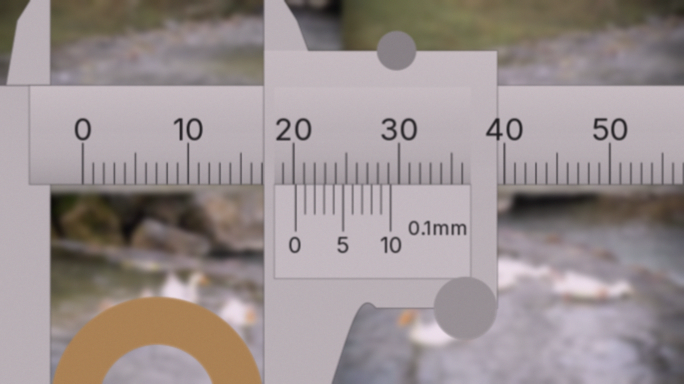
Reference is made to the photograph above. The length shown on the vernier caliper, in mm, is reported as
20.2 mm
